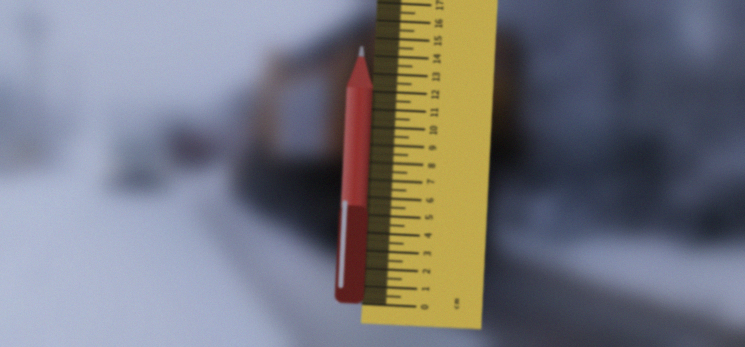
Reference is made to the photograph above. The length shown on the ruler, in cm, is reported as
14.5 cm
